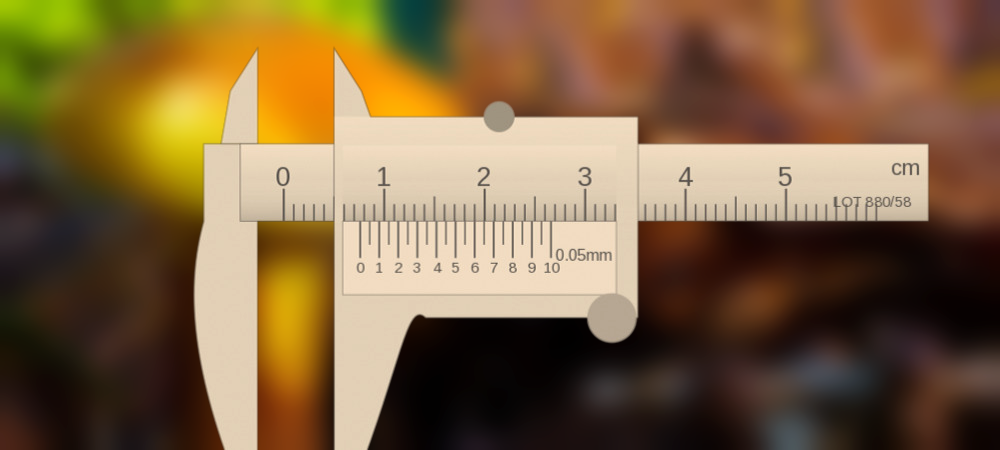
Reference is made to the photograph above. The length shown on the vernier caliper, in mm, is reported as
7.6 mm
